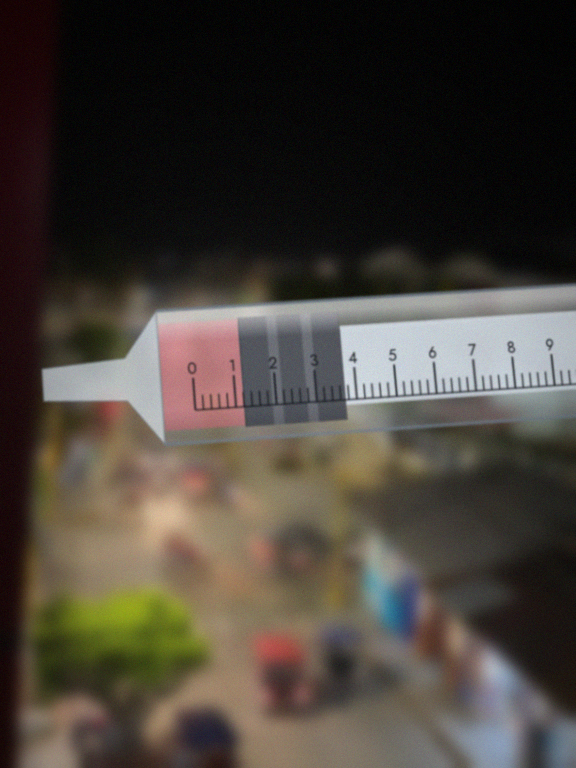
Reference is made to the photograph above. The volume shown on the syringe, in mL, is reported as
1.2 mL
